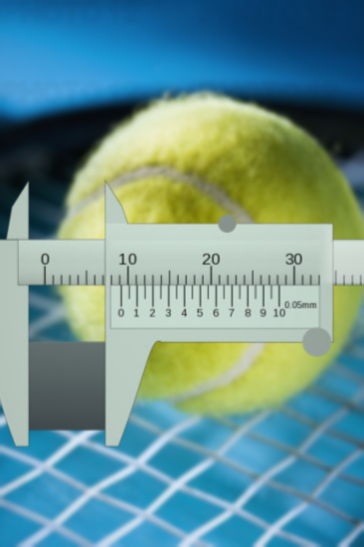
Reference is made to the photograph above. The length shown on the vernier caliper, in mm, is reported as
9.2 mm
